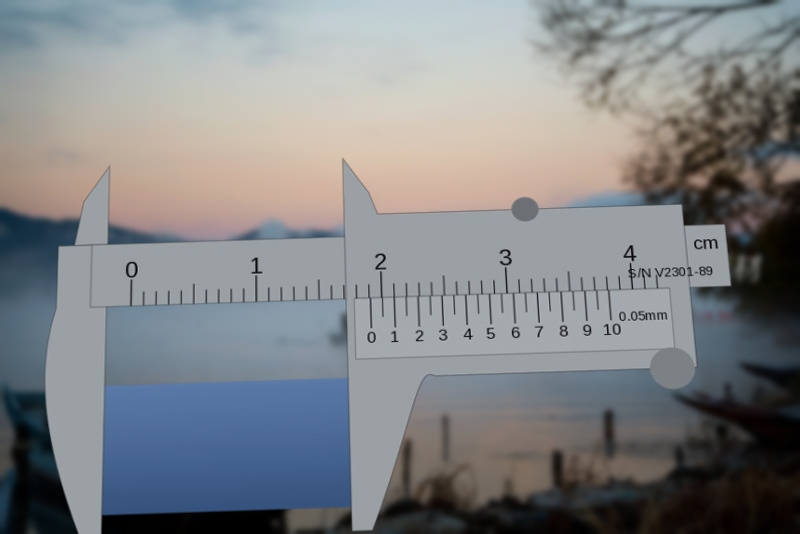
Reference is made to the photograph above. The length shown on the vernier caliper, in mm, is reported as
19.1 mm
